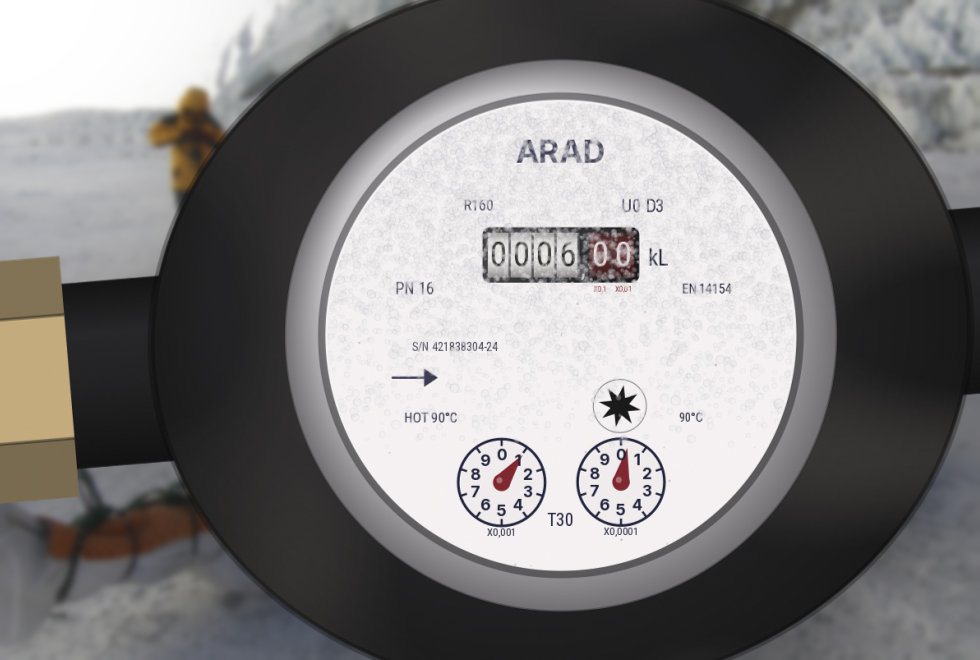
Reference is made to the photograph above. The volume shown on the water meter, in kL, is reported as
6.0010 kL
